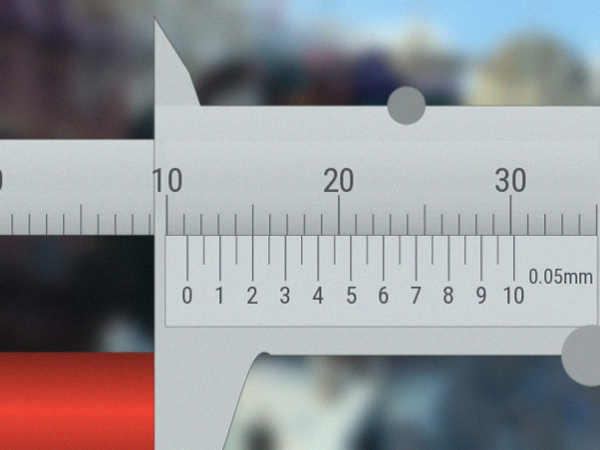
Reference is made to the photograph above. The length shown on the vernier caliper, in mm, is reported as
11.2 mm
